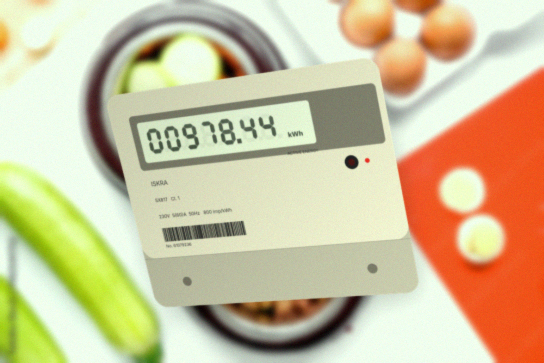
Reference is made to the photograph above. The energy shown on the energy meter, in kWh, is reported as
978.44 kWh
